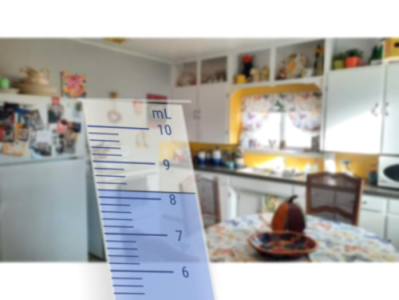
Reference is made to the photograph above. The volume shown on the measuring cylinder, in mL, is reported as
8.2 mL
